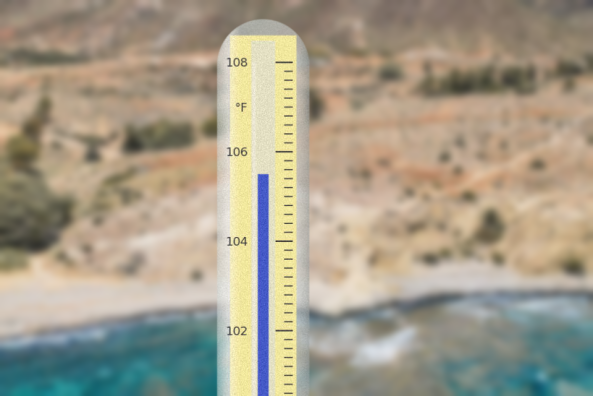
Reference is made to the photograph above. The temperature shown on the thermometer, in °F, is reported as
105.5 °F
